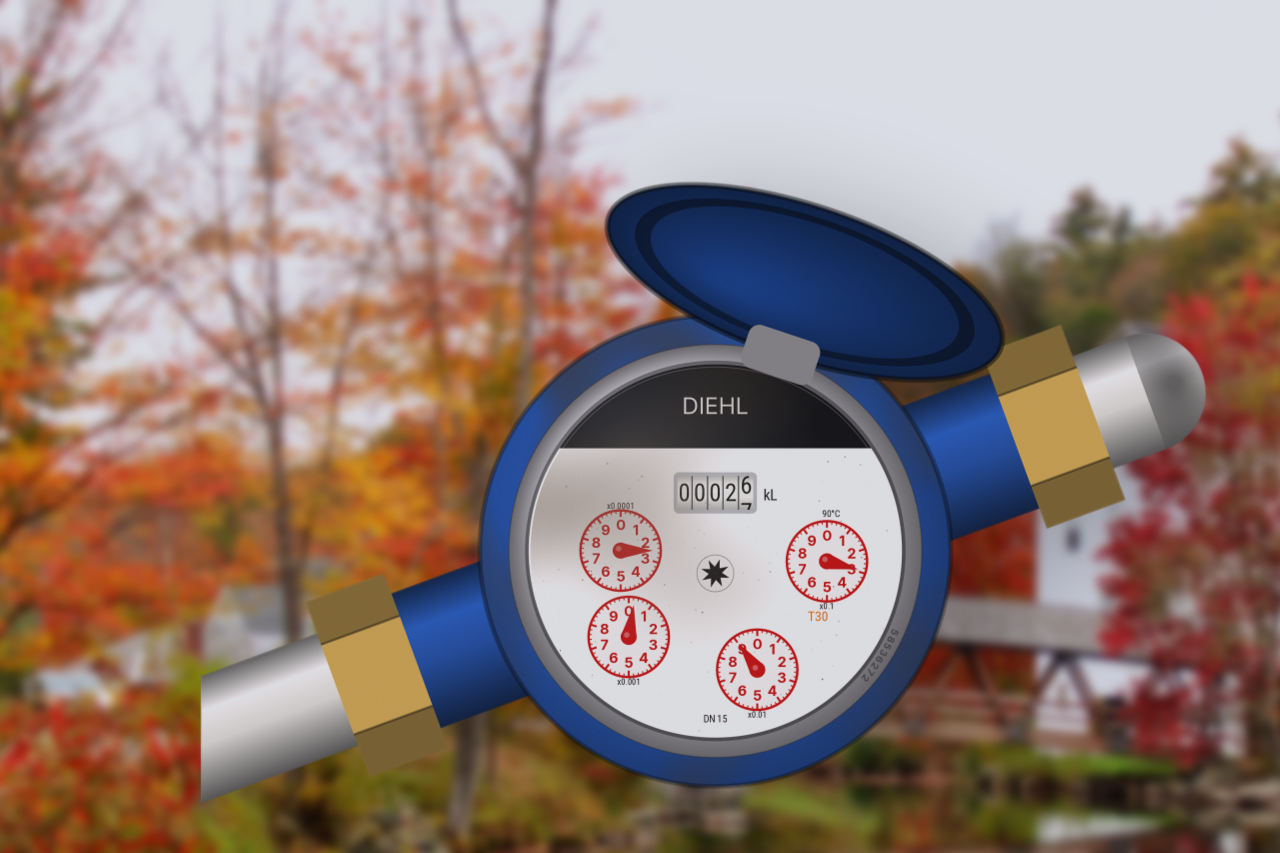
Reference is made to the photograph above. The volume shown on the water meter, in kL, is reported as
26.2902 kL
